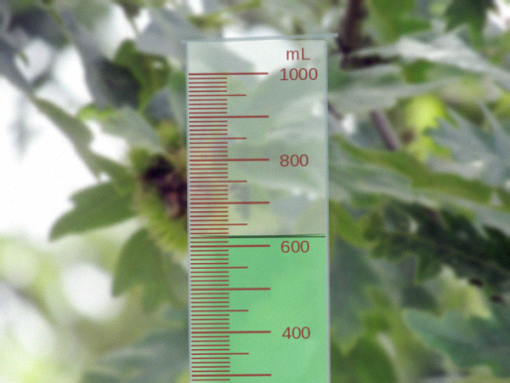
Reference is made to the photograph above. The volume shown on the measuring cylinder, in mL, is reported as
620 mL
